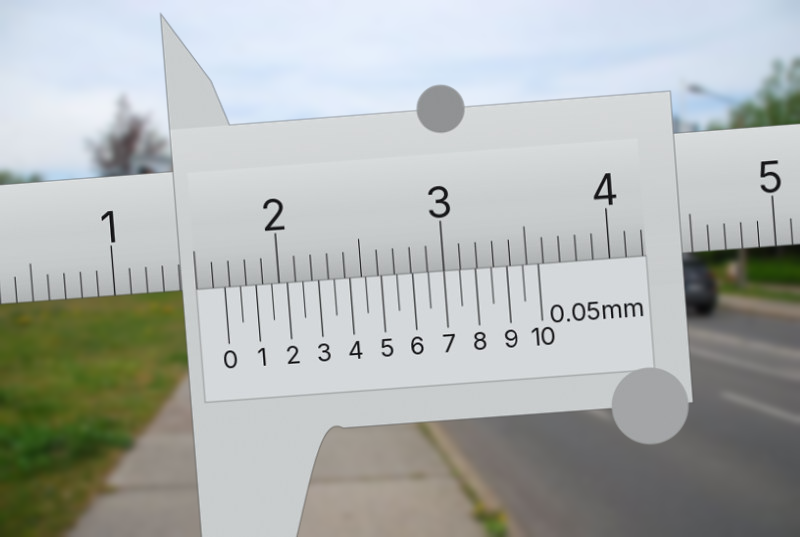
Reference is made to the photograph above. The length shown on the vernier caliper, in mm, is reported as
16.7 mm
